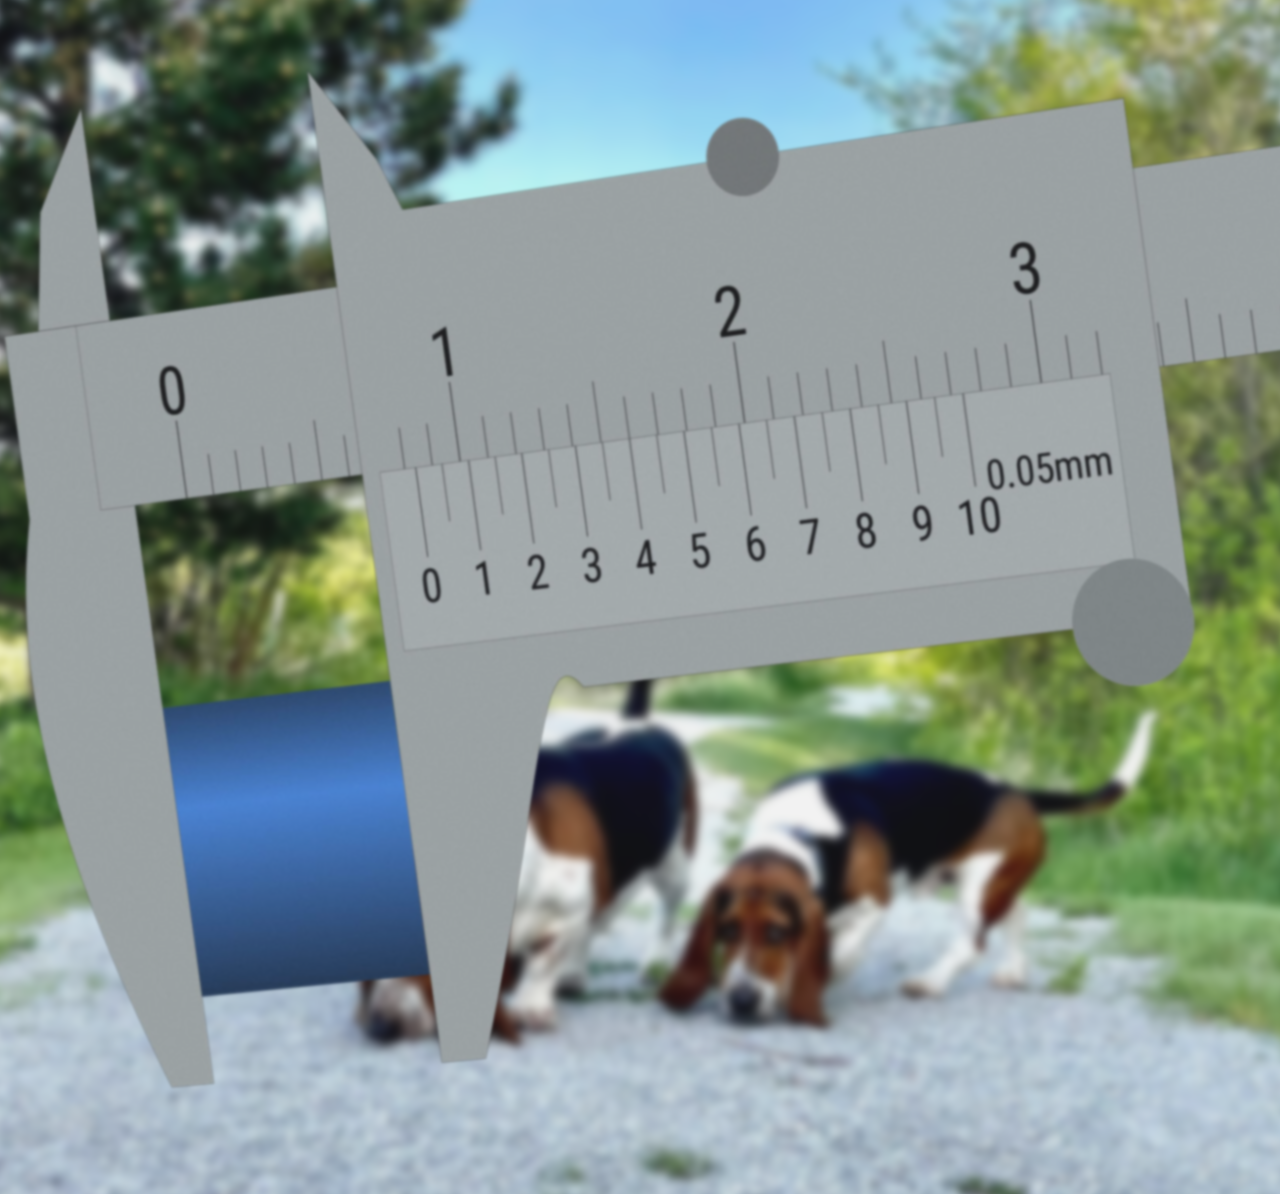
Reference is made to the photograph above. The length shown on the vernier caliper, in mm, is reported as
8.4 mm
